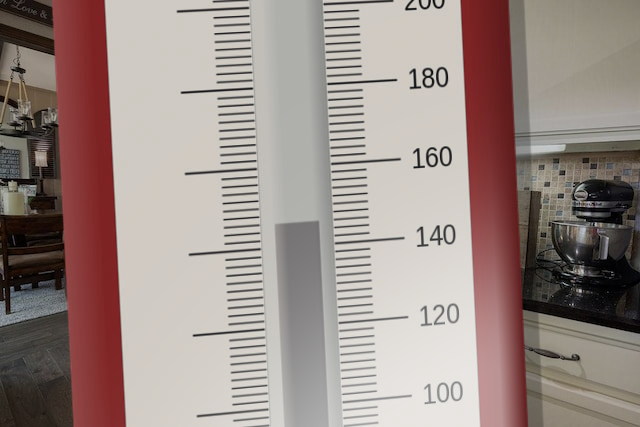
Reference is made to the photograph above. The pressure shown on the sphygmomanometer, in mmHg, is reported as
146 mmHg
